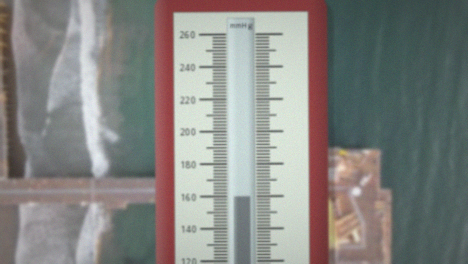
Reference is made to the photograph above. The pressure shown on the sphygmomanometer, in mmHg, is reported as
160 mmHg
